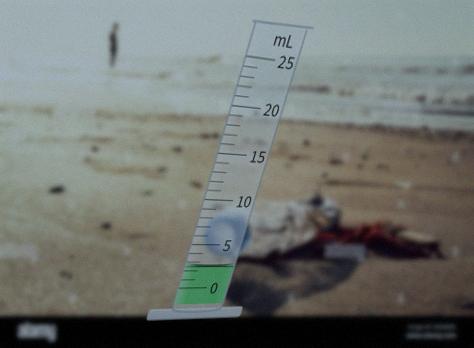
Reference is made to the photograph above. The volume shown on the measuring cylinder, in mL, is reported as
2.5 mL
